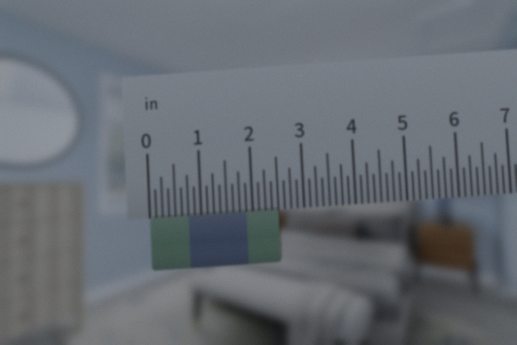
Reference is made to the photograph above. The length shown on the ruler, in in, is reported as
2.5 in
